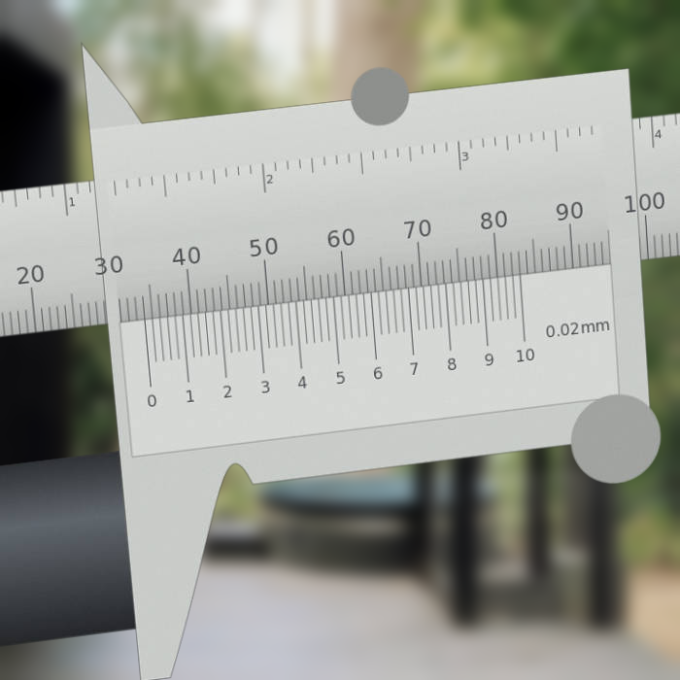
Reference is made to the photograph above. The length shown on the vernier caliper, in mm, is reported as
34.0 mm
